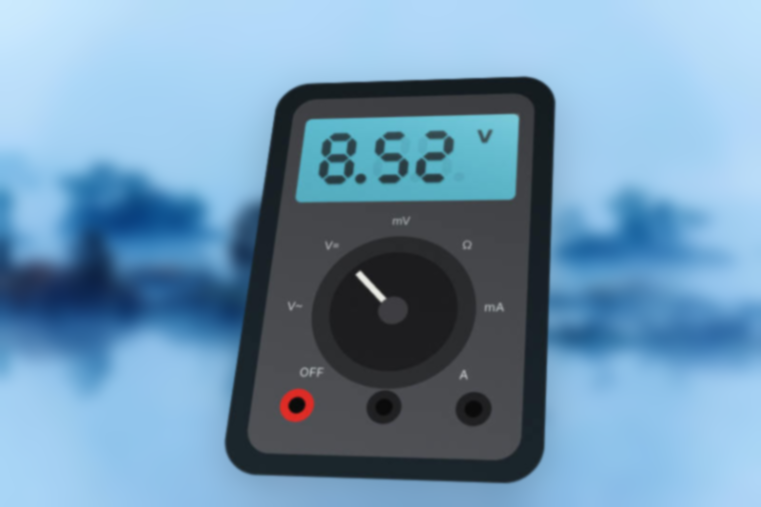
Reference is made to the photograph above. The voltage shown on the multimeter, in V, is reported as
8.52 V
